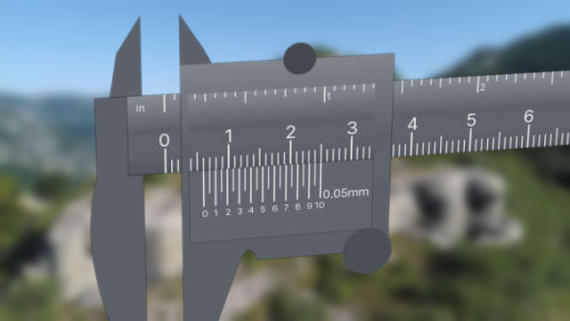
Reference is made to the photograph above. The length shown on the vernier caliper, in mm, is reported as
6.0 mm
